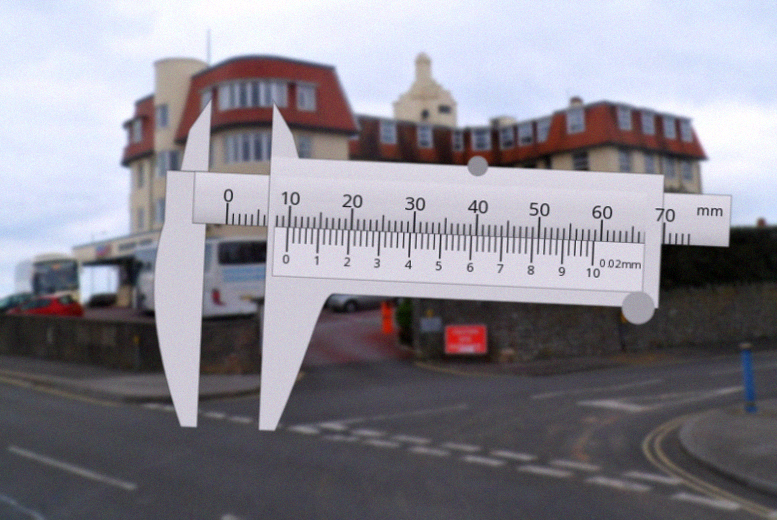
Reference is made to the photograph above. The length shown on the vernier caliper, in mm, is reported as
9.8 mm
